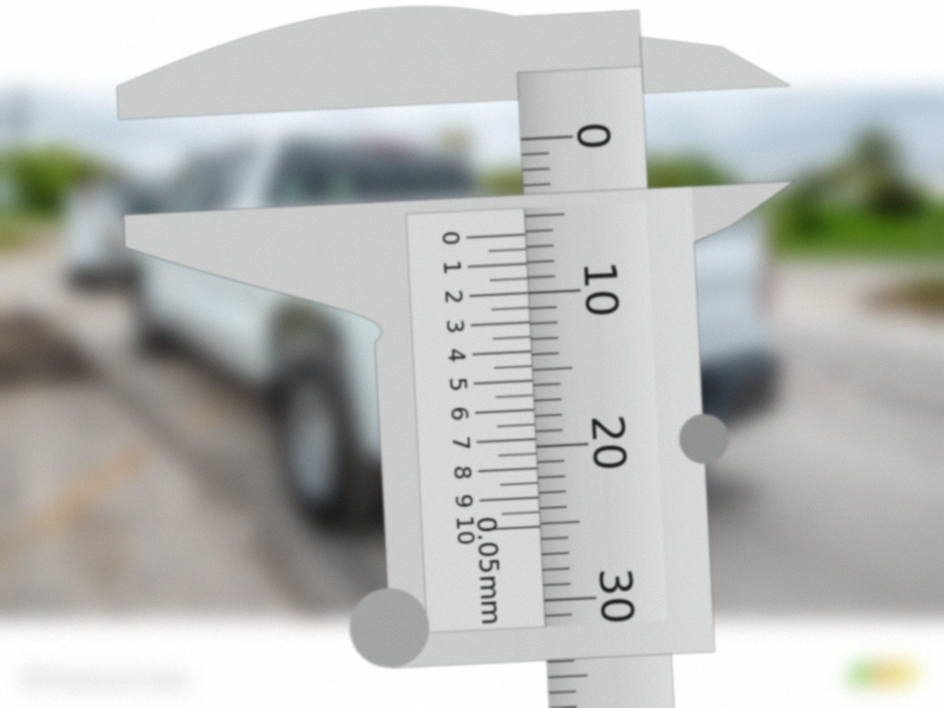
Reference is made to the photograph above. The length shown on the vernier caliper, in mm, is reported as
6.2 mm
